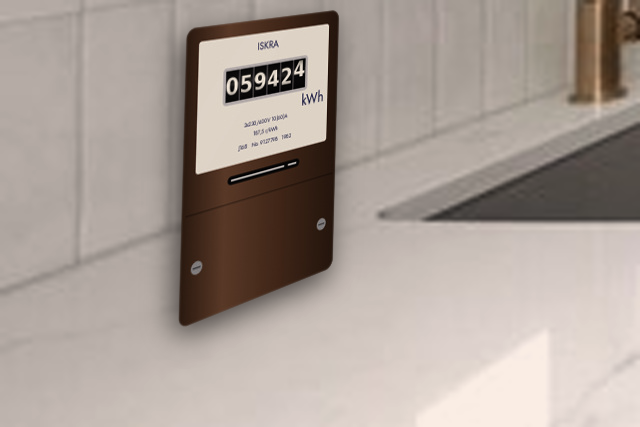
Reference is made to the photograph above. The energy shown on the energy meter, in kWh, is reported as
59424 kWh
